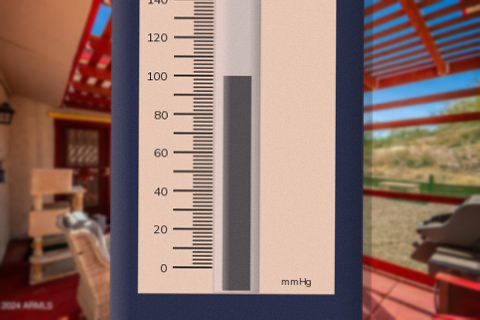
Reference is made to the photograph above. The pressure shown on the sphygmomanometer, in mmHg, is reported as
100 mmHg
